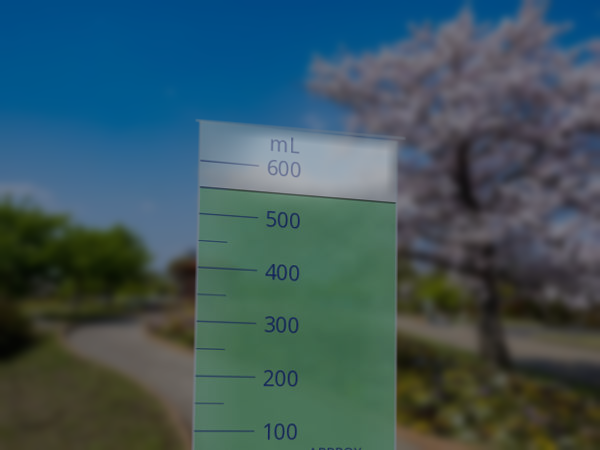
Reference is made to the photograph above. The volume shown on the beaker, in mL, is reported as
550 mL
